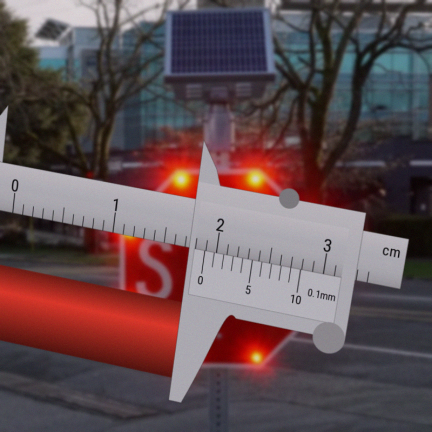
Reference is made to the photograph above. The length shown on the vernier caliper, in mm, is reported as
18.9 mm
